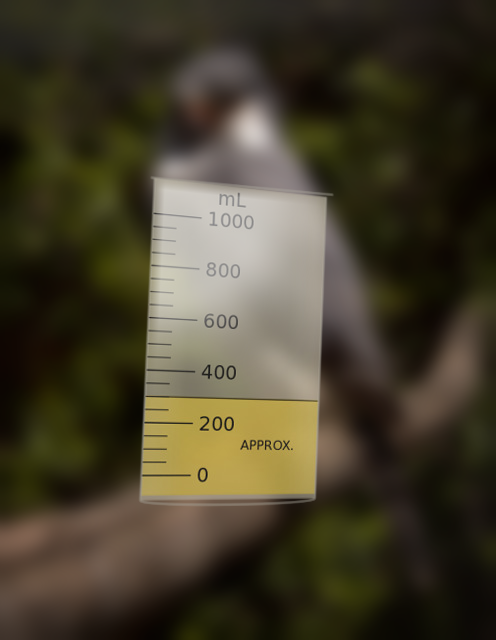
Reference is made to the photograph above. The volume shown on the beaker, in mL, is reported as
300 mL
